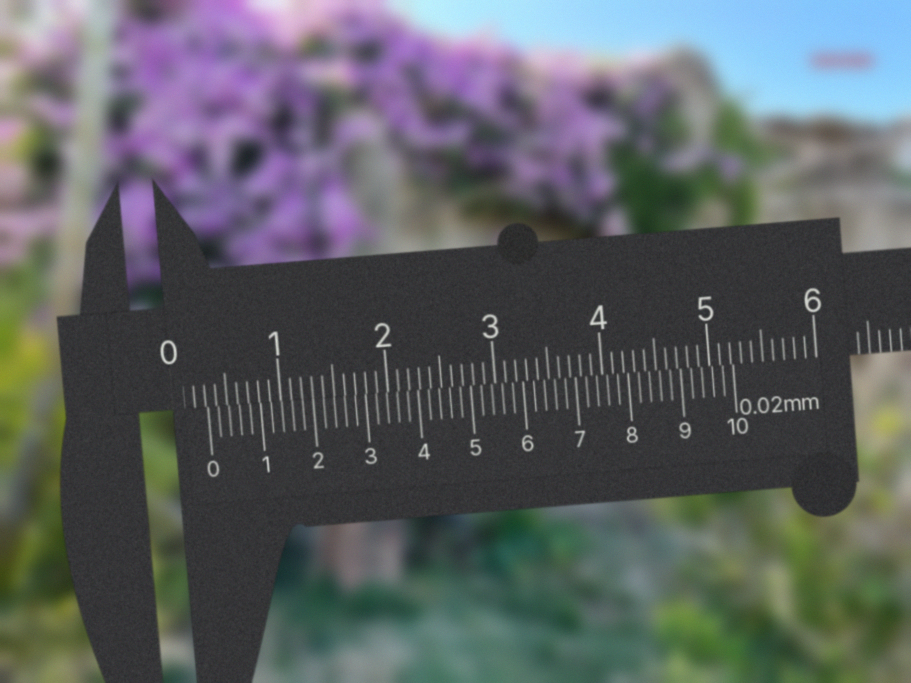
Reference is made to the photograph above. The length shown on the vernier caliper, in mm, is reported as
3.2 mm
